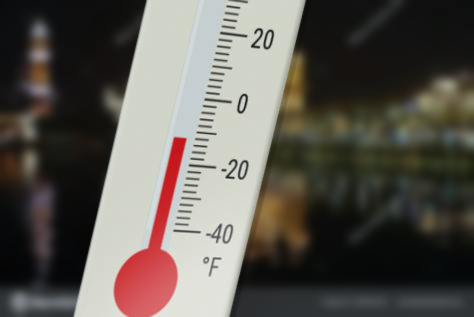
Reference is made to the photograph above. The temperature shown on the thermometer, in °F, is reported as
-12 °F
